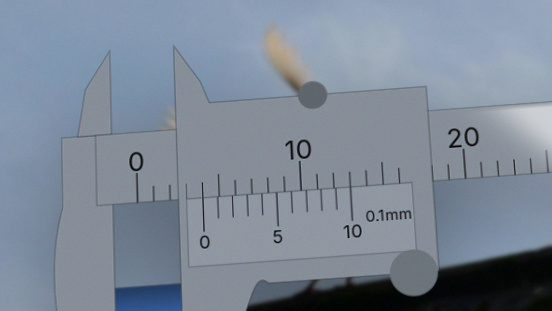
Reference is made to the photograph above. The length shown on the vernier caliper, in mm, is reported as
4.0 mm
